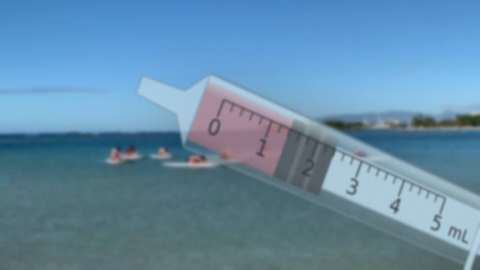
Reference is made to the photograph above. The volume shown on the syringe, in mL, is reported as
1.4 mL
